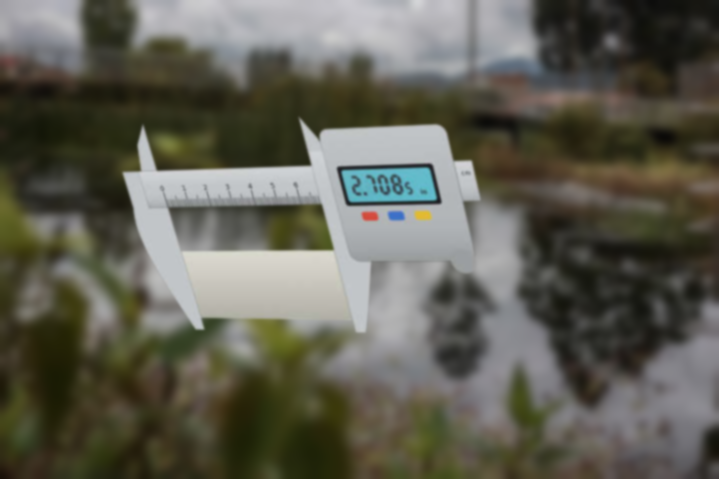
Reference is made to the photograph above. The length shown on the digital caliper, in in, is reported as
2.7085 in
